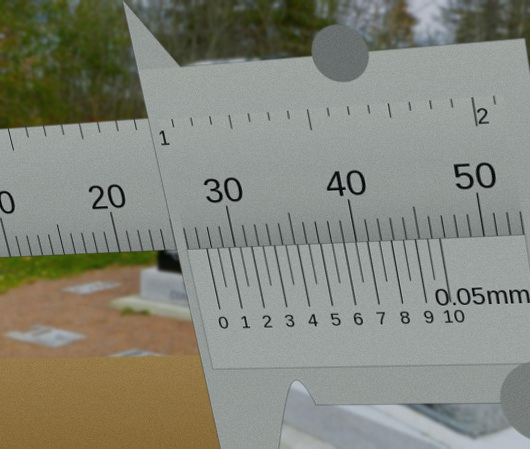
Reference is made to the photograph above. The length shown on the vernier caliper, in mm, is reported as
27.6 mm
